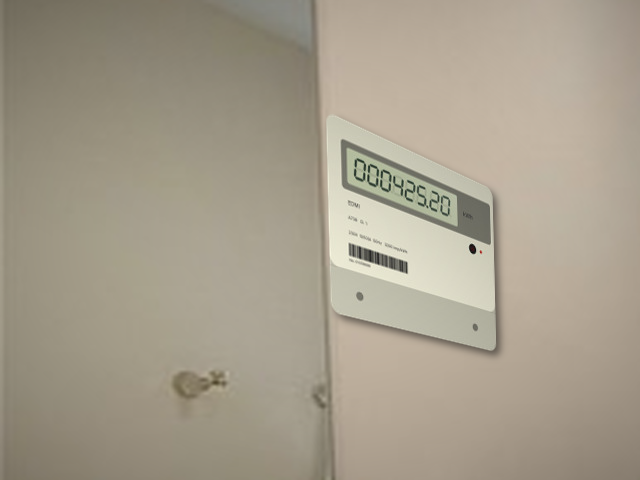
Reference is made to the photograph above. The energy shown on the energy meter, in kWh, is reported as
425.20 kWh
